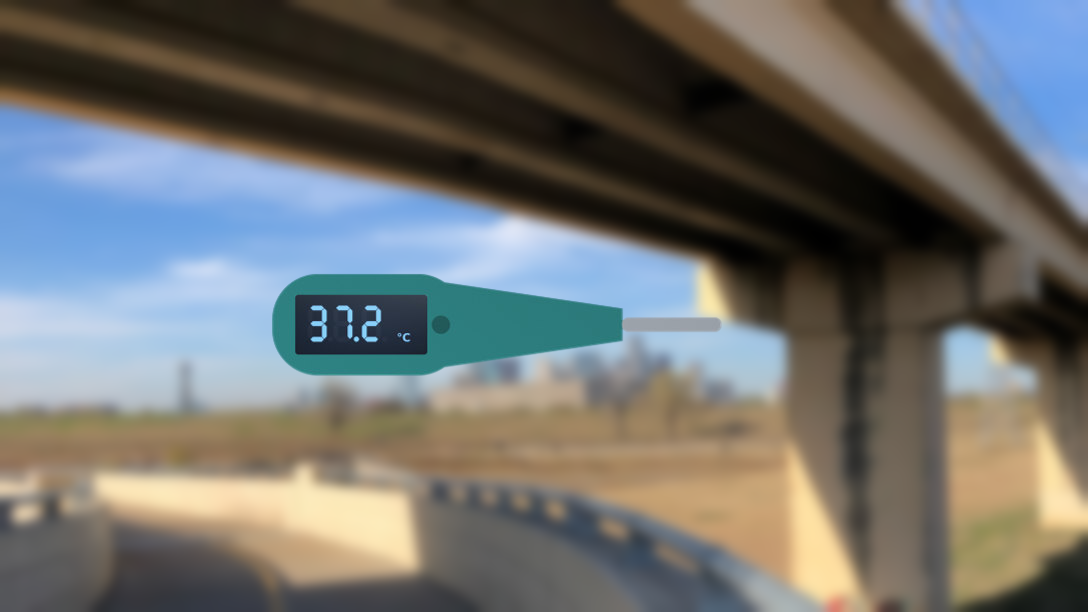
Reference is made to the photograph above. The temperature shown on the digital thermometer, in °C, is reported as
37.2 °C
